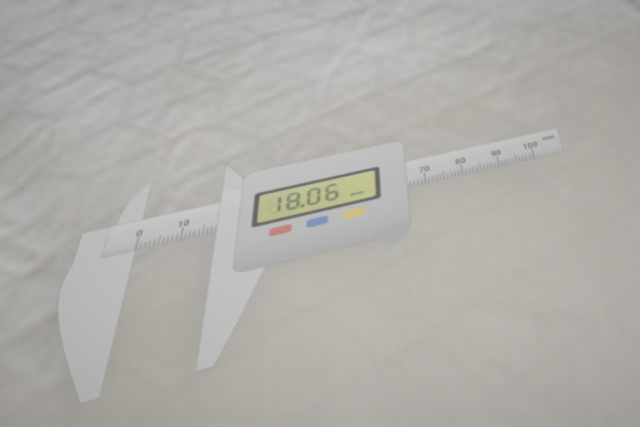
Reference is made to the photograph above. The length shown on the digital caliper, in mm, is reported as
18.06 mm
